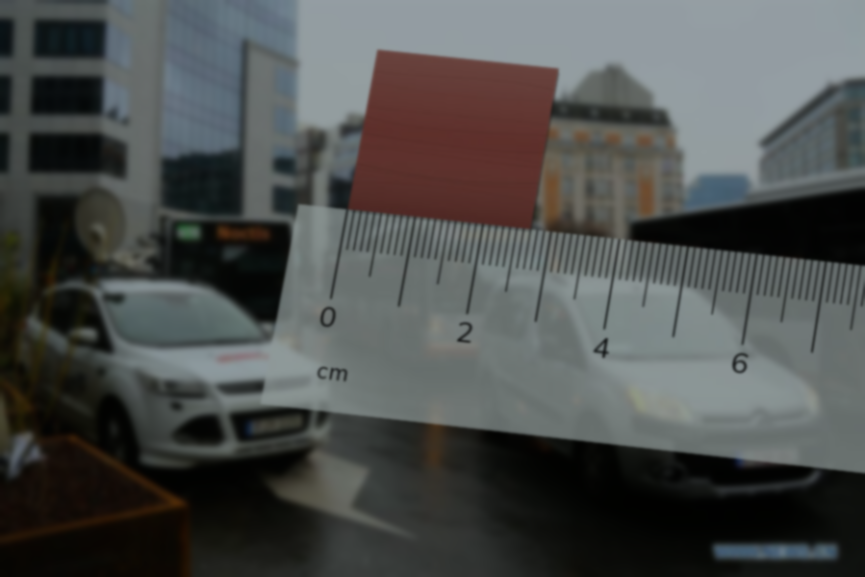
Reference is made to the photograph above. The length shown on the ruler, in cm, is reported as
2.7 cm
